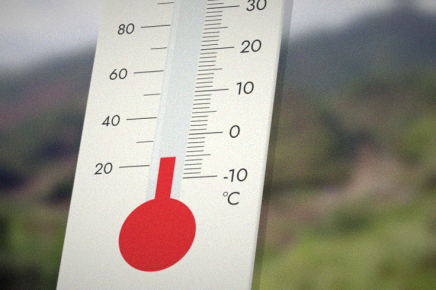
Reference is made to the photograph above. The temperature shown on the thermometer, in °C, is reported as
-5 °C
